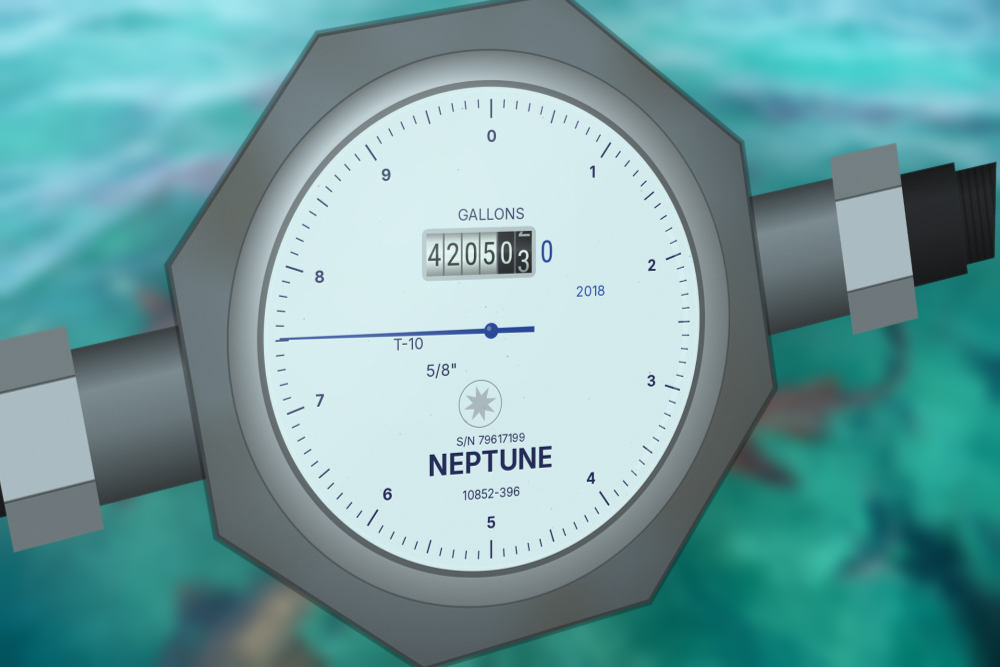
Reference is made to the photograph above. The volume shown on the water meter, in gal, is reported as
4205027.5 gal
